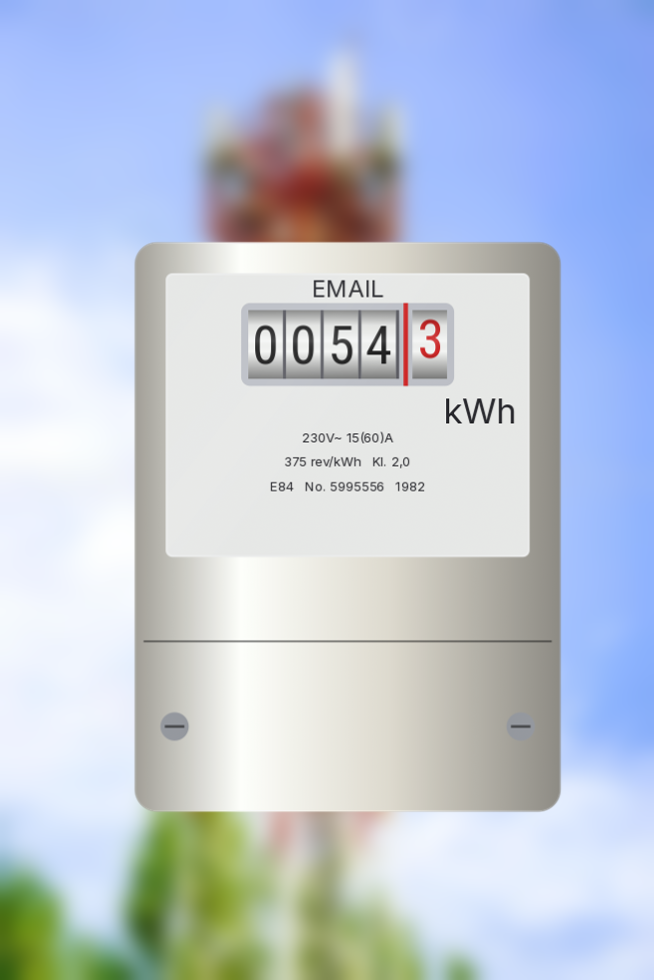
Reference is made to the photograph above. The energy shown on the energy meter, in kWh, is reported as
54.3 kWh
